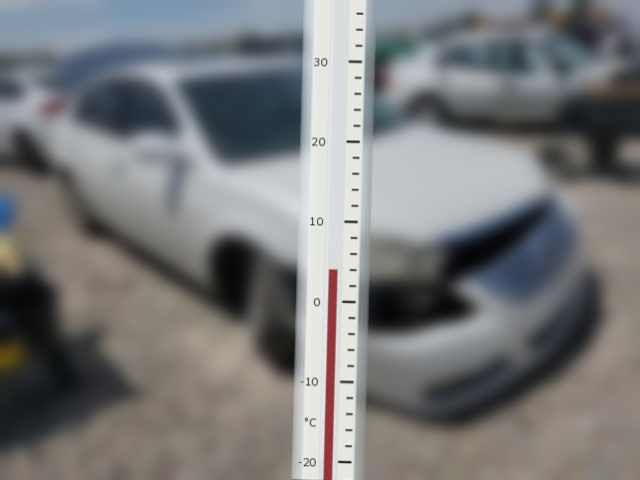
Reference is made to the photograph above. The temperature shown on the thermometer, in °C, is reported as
4 °C
